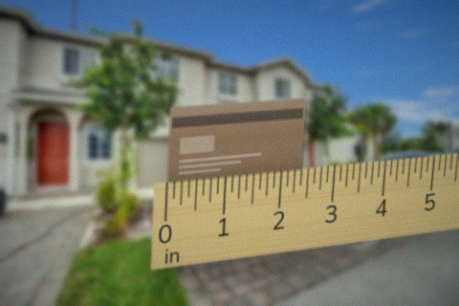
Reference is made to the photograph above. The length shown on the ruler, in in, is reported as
2.375 in
